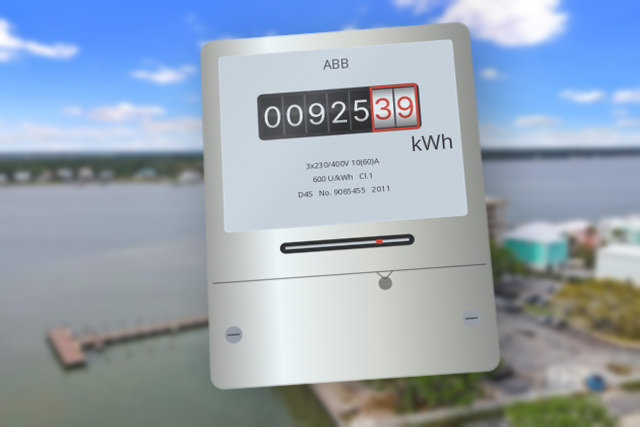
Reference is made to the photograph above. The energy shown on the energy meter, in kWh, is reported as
925.39 kWh
